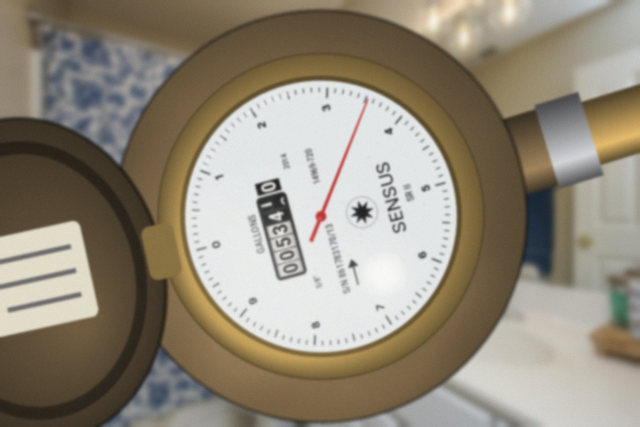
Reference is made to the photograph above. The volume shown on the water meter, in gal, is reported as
53413.5 gal
